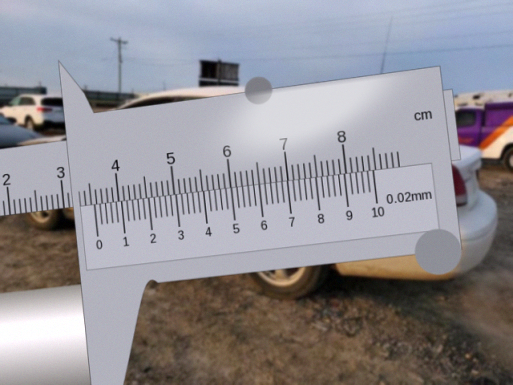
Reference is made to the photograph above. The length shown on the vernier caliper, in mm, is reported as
35.6 mm
